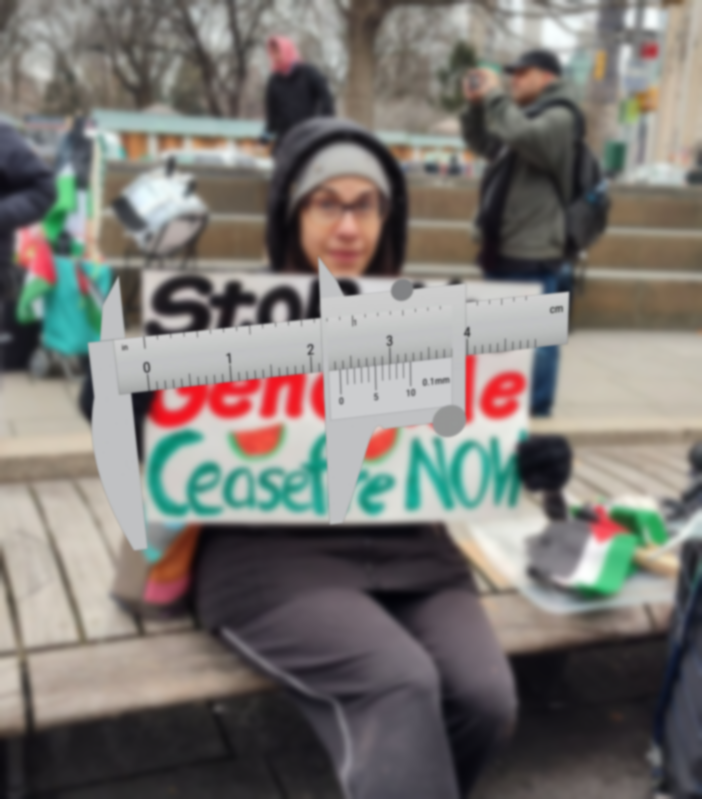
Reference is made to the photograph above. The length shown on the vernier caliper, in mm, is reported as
23.6 mm
